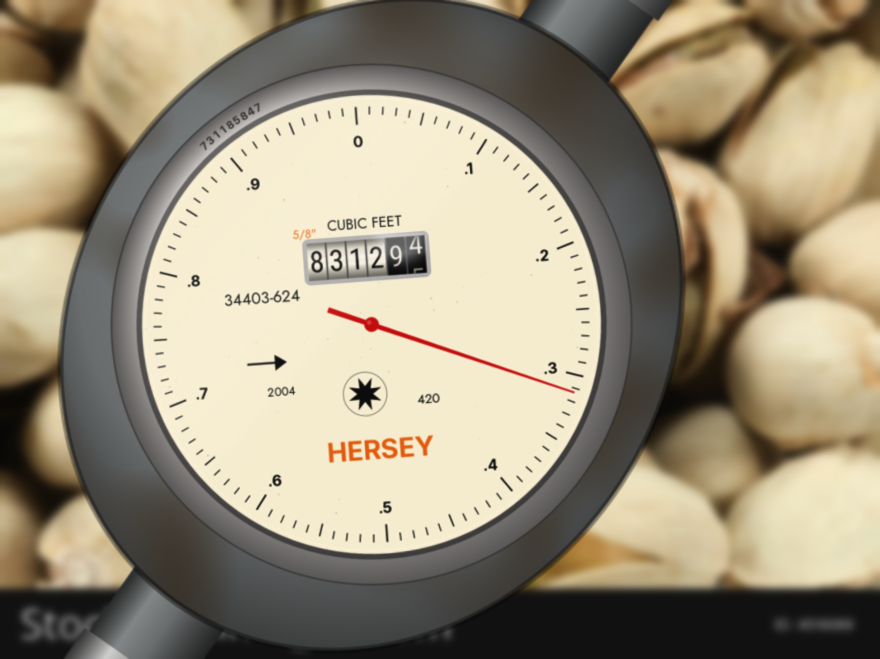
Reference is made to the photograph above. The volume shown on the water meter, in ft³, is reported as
831294.31 ft³
